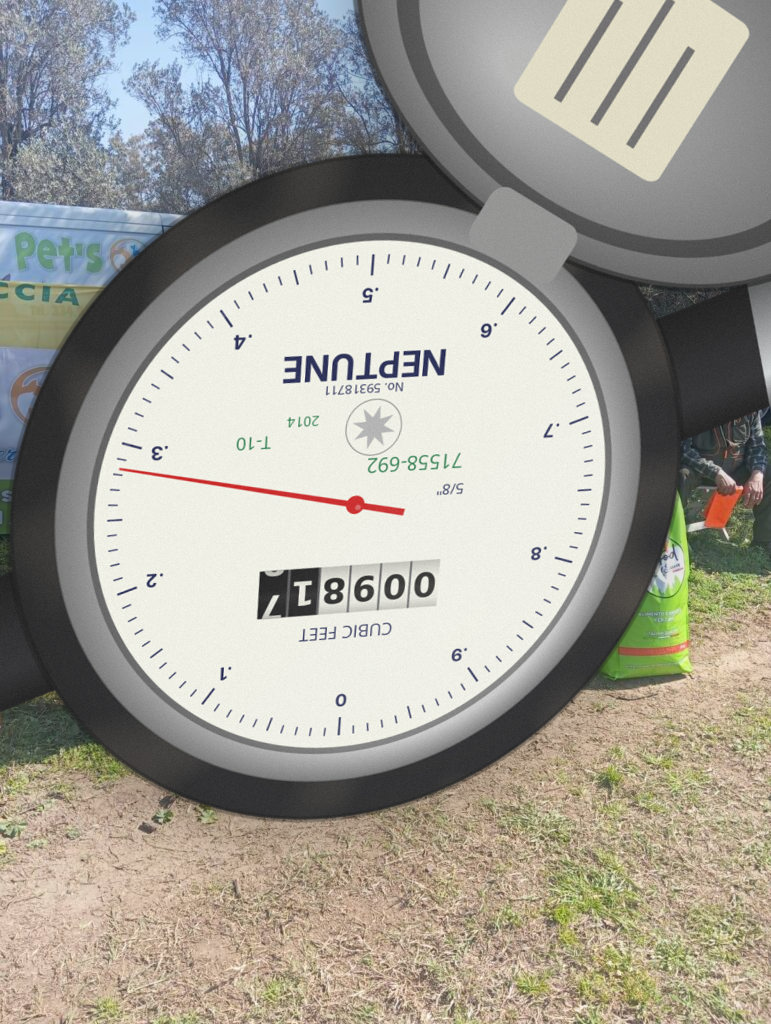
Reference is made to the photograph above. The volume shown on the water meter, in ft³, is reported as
9817.28 ft³
